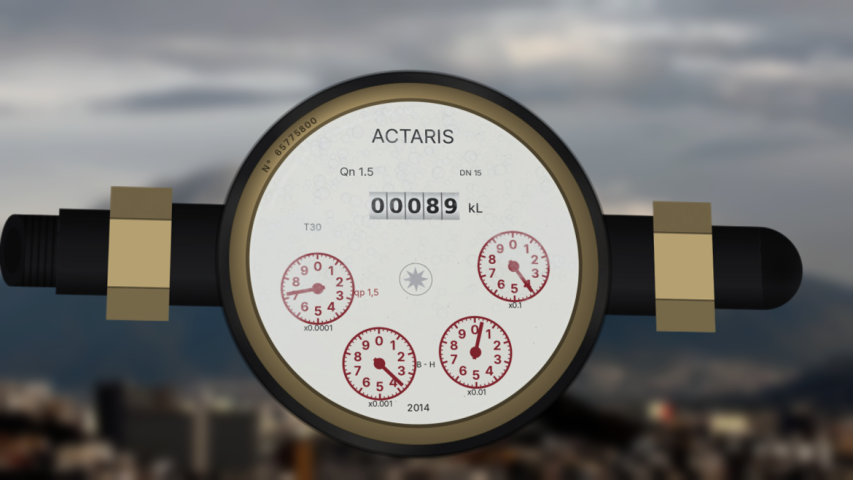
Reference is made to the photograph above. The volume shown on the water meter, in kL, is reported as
89.4037 kL
